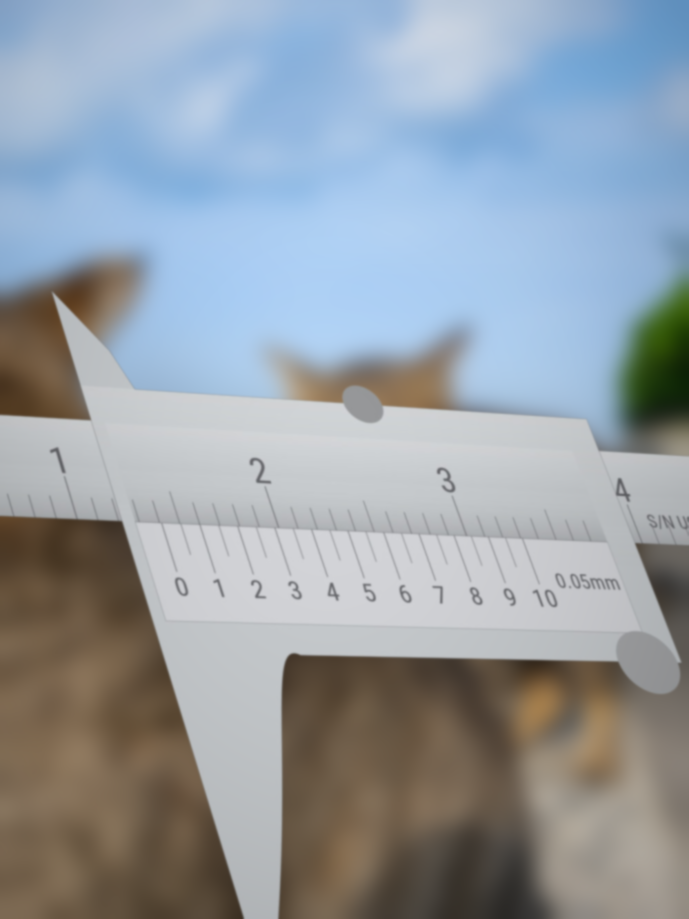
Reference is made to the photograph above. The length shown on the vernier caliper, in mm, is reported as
14.1 mm
